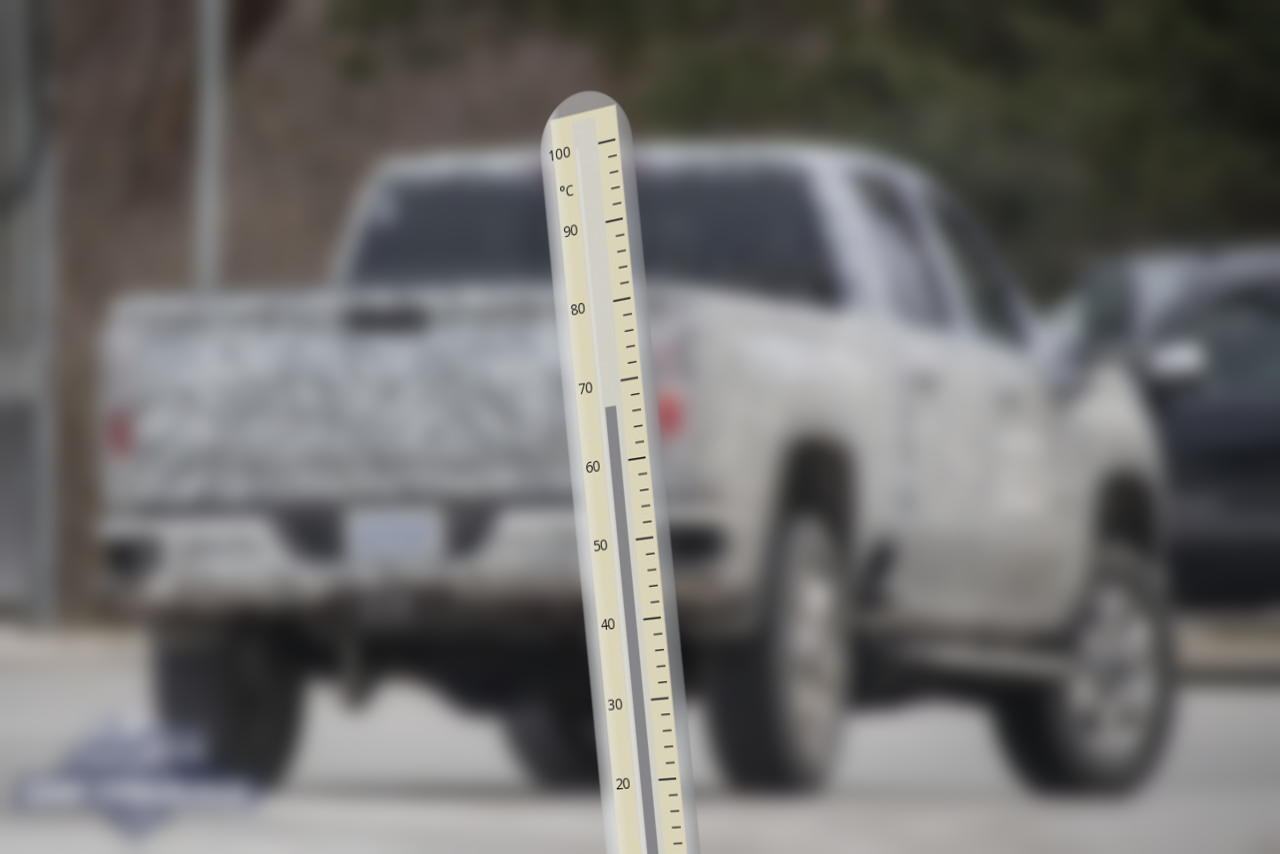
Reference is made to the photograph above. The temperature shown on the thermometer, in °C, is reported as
67 °C
